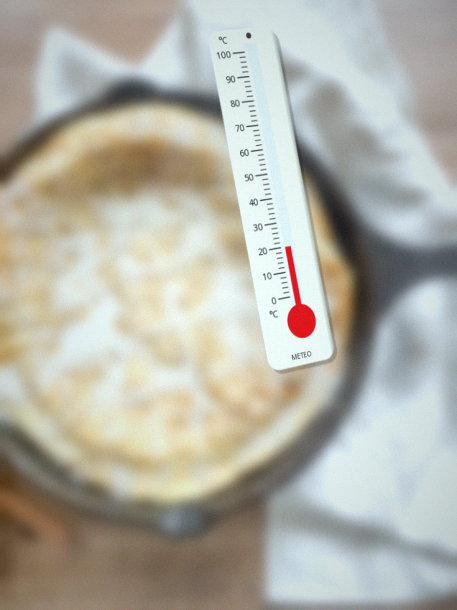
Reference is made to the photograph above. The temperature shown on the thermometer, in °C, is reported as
20 °C
